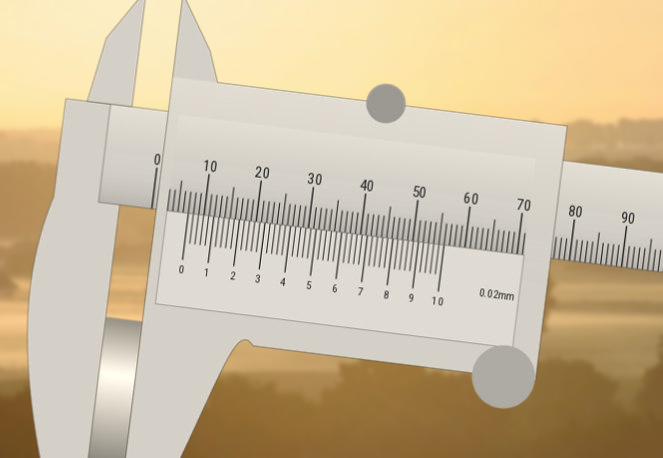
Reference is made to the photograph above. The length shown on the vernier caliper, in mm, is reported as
7.0 mm
